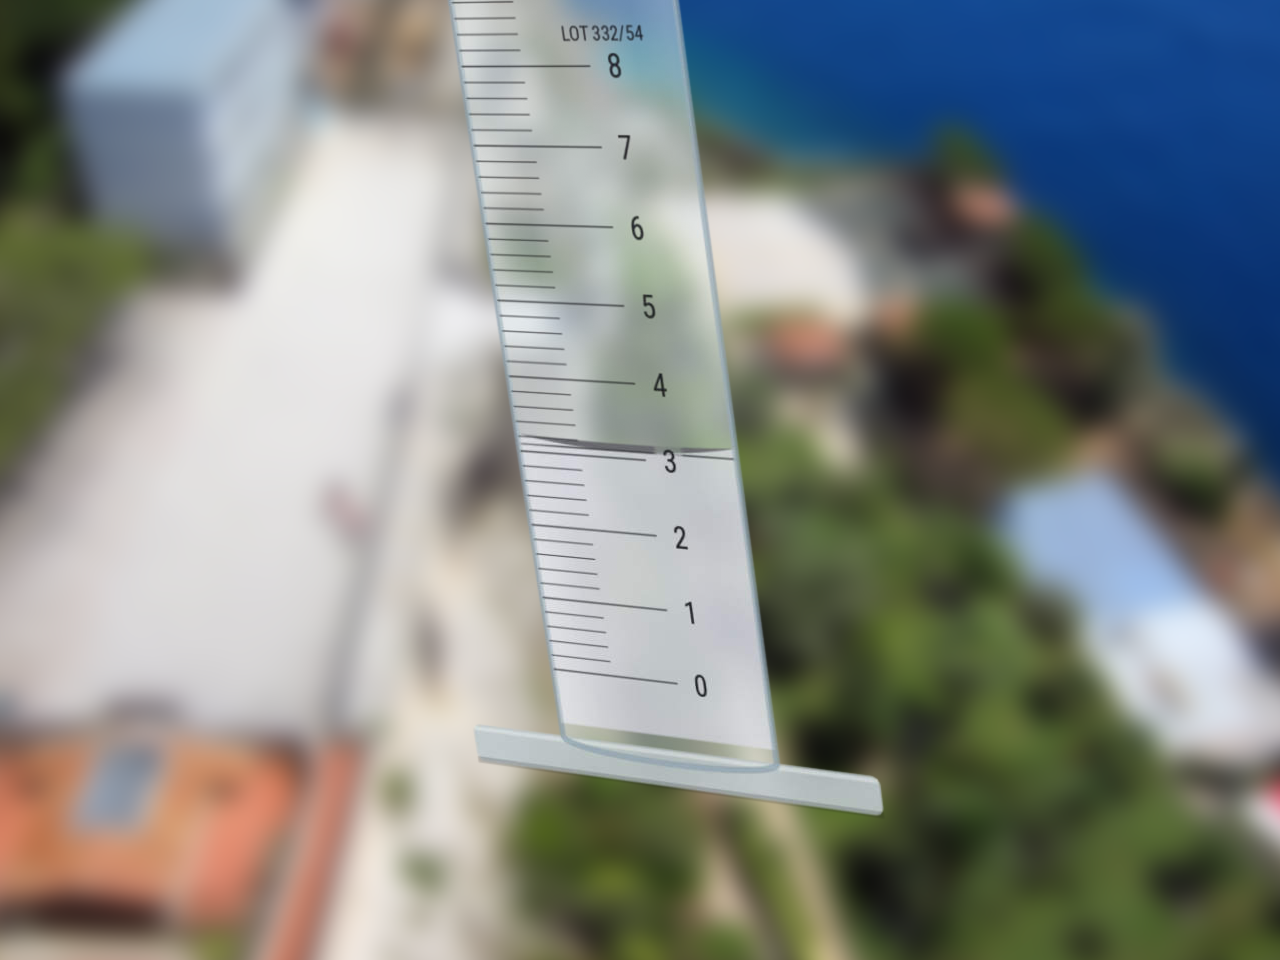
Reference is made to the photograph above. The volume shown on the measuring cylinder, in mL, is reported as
3.1 mL
